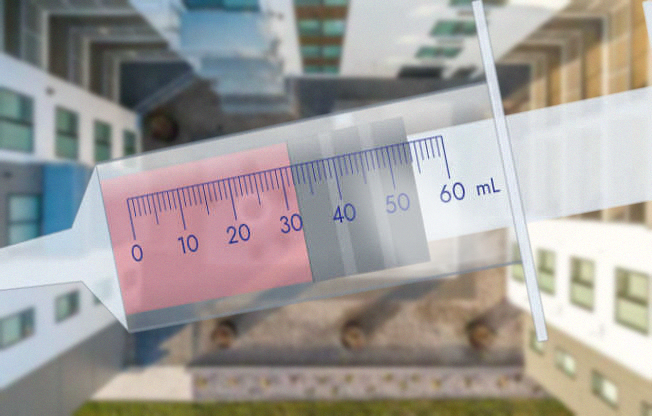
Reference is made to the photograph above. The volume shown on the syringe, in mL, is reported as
32 mL
